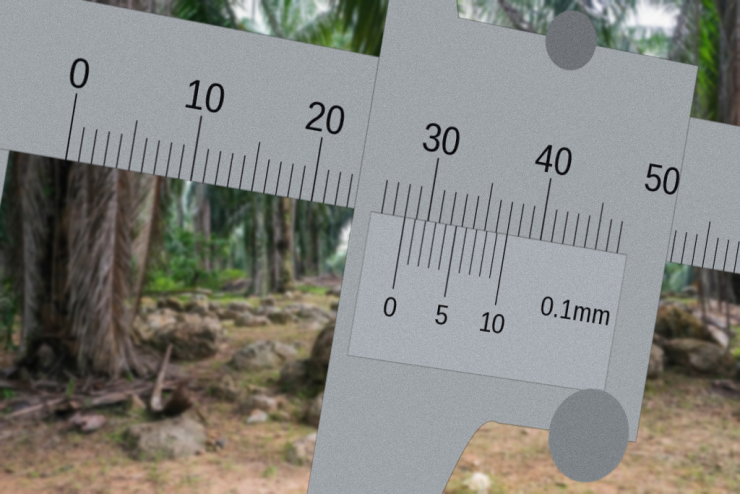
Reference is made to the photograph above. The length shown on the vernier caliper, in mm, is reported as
28.0 mm
